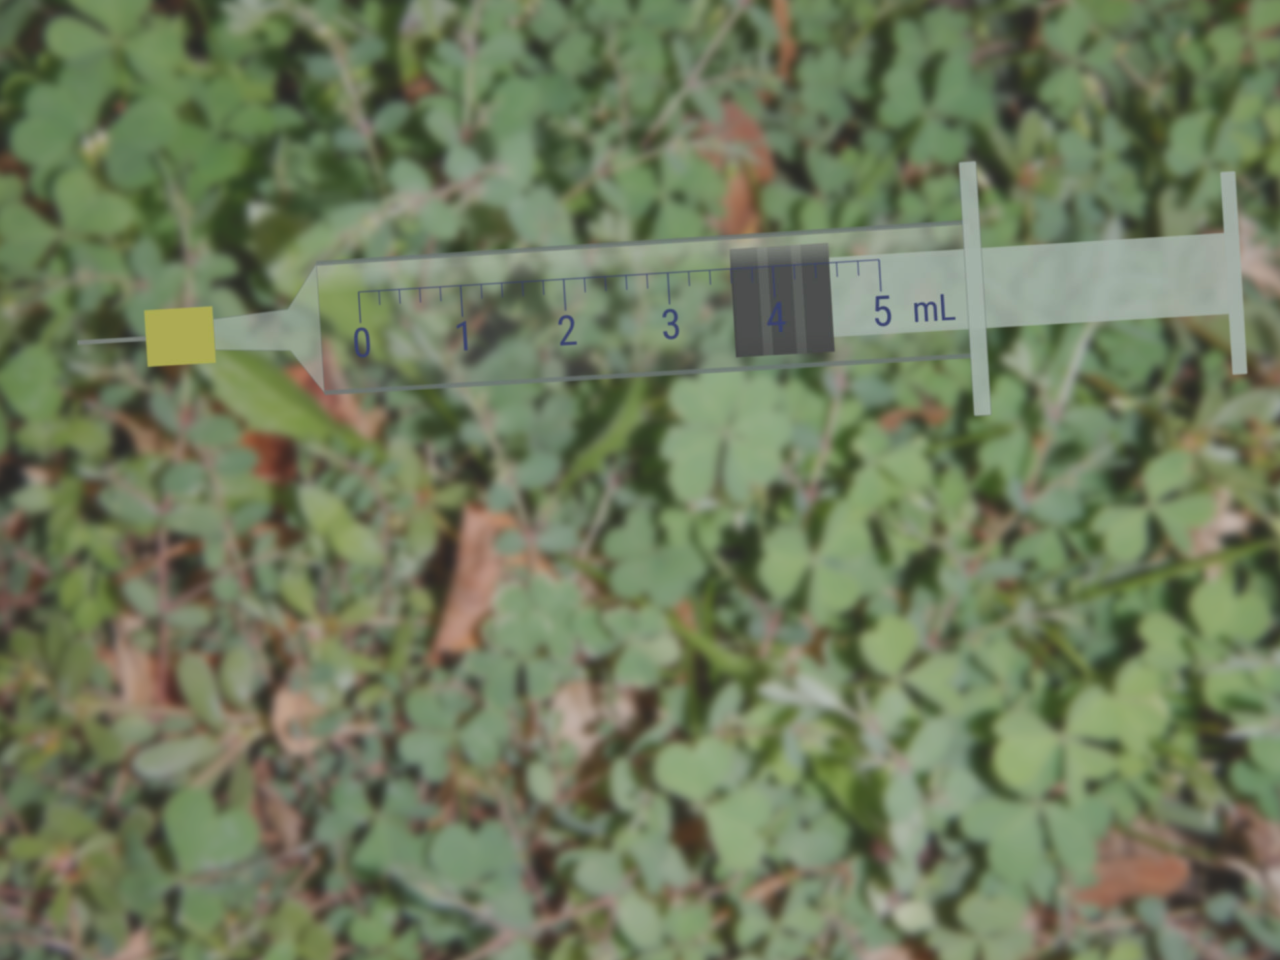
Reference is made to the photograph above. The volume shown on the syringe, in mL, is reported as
3.6 mL
